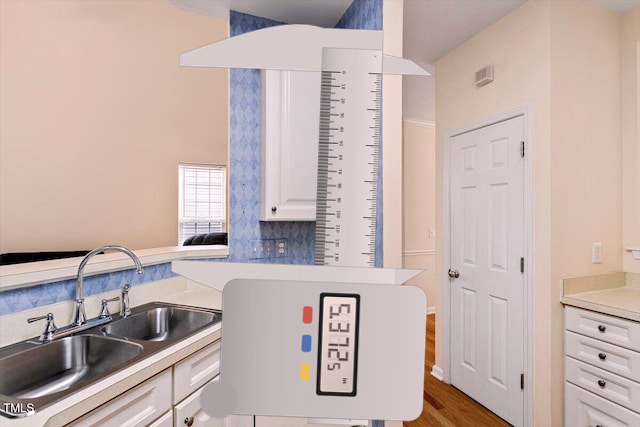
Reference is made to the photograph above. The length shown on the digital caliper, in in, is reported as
5.3725 in
